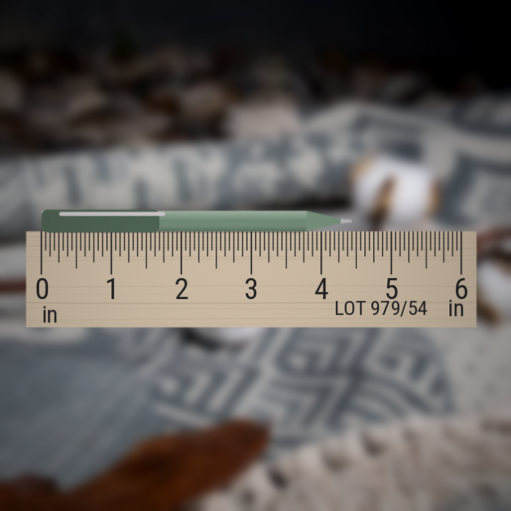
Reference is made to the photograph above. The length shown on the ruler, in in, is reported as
4.4375 in
